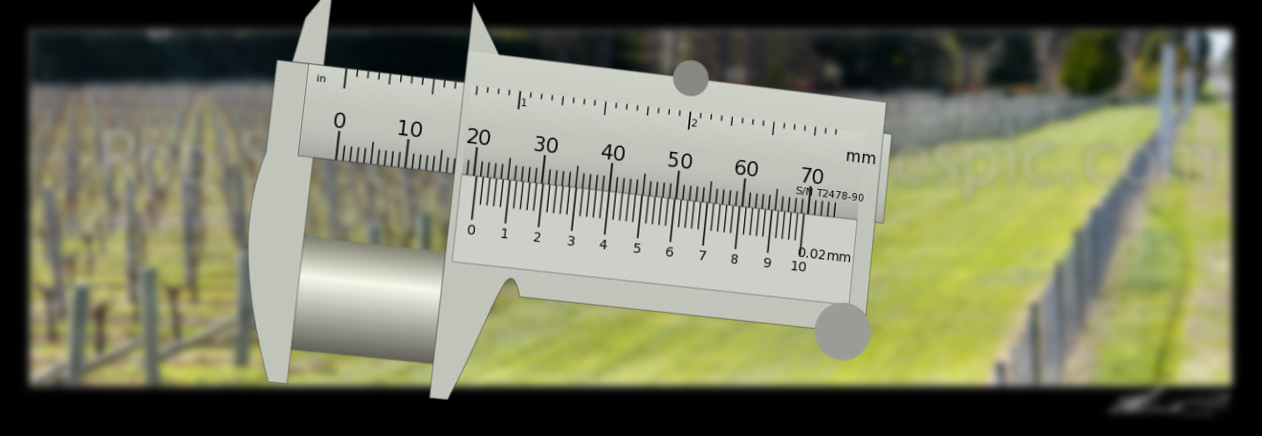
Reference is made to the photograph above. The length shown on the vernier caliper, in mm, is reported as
20.4 mm
